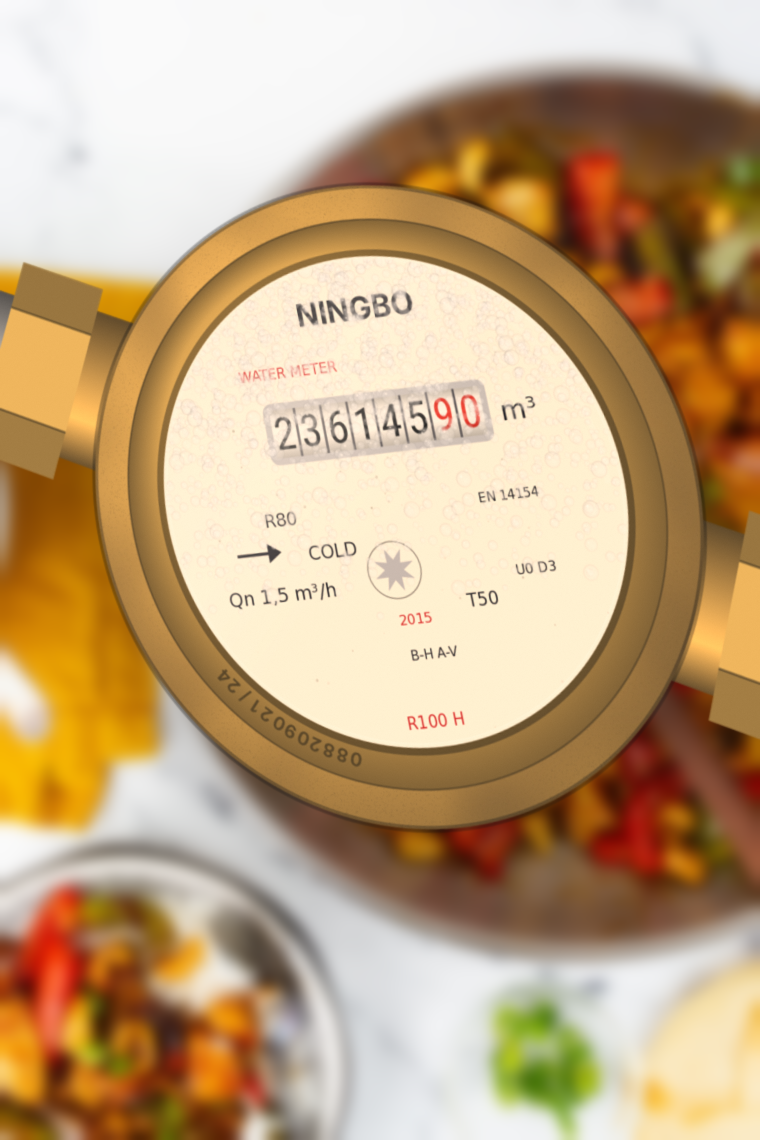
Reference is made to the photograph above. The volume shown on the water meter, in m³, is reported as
236145.90 m³
